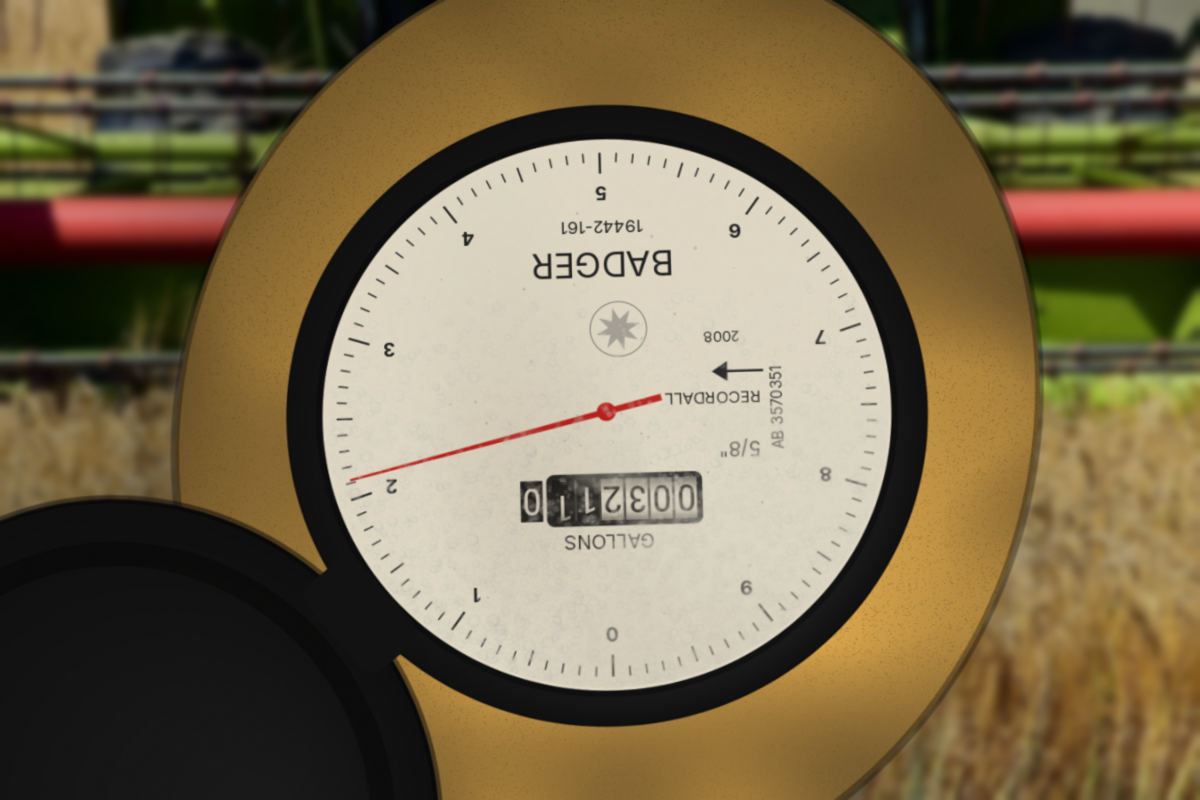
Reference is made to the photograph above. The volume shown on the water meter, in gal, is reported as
32112.1 gal
